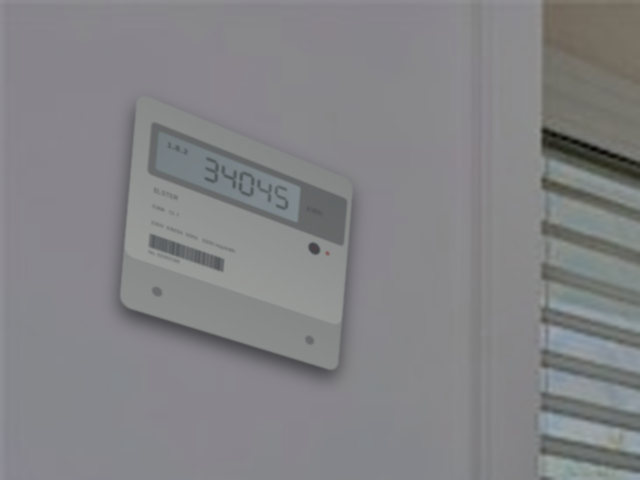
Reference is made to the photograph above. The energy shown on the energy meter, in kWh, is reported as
34045 kWh
